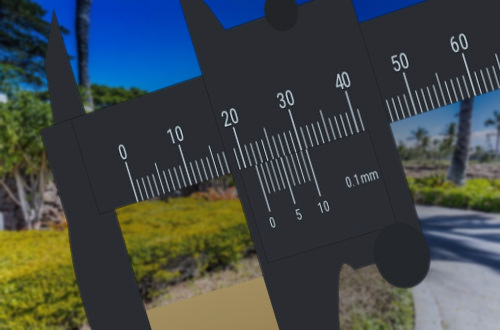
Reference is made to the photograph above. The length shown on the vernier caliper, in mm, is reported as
21.8 mm
